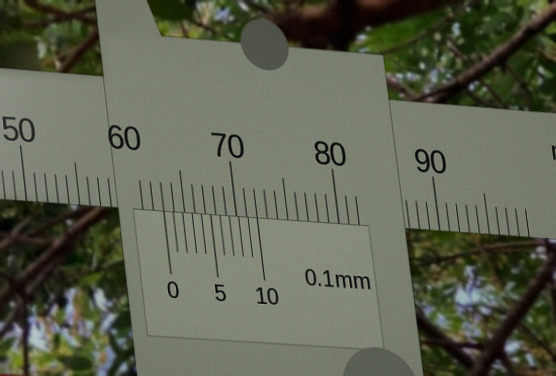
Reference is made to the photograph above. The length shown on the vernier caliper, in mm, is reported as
63.0 mm
